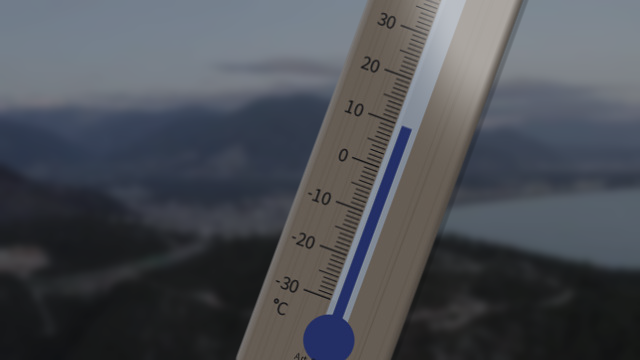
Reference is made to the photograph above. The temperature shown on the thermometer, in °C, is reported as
10 °C
